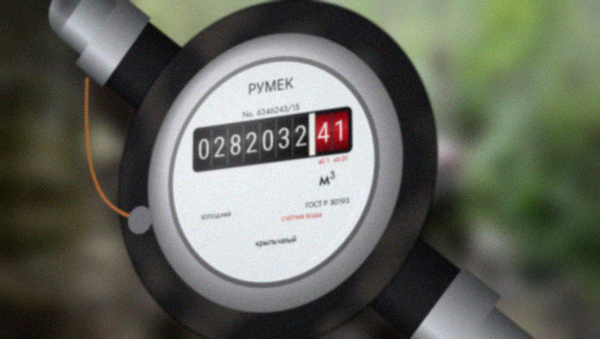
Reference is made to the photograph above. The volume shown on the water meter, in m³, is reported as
282032.41 m³
